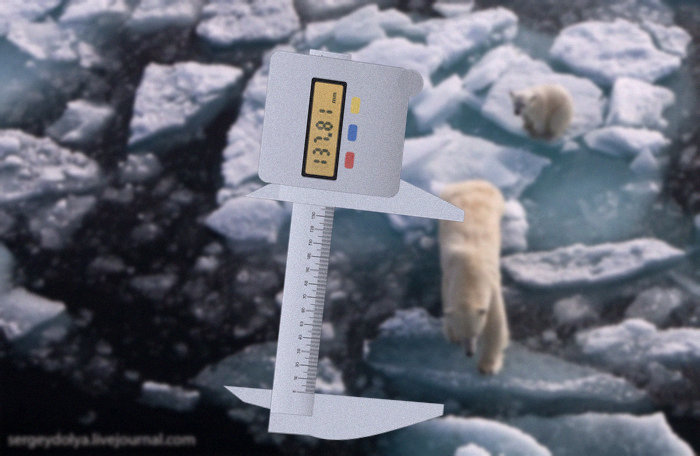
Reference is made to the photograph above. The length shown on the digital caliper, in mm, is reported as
137.81 mm
